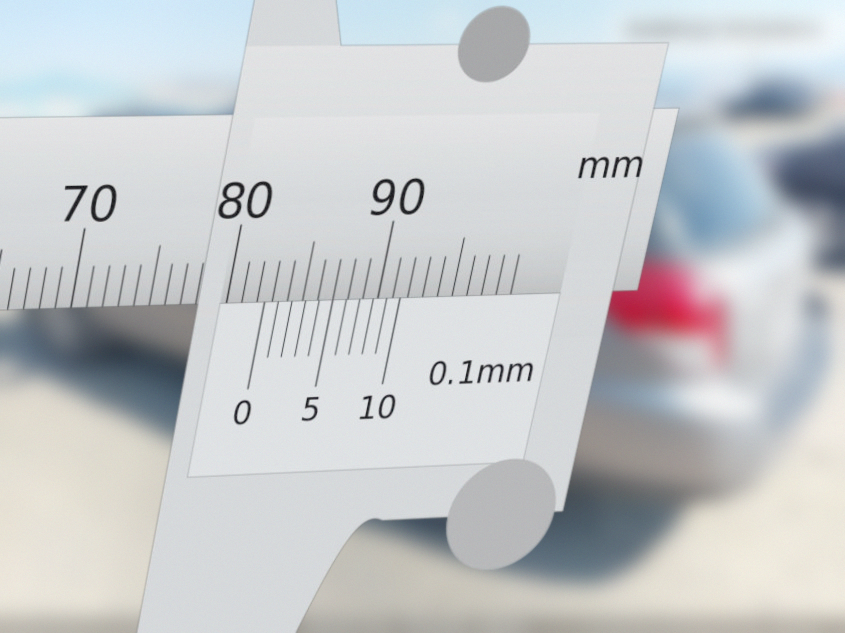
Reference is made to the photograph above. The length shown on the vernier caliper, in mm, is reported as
82.5 mm
